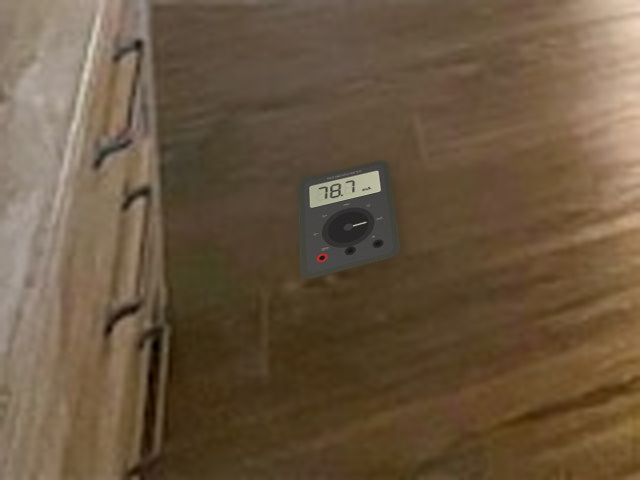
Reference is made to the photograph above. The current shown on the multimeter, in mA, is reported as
78.7 mA
